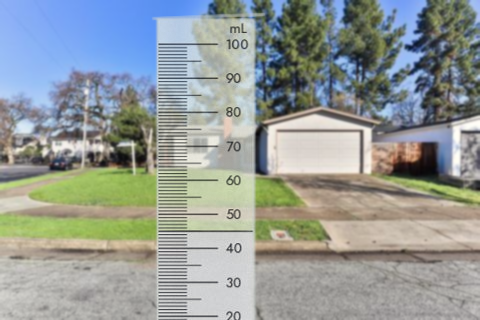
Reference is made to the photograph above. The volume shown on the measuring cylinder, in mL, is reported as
45 mL
